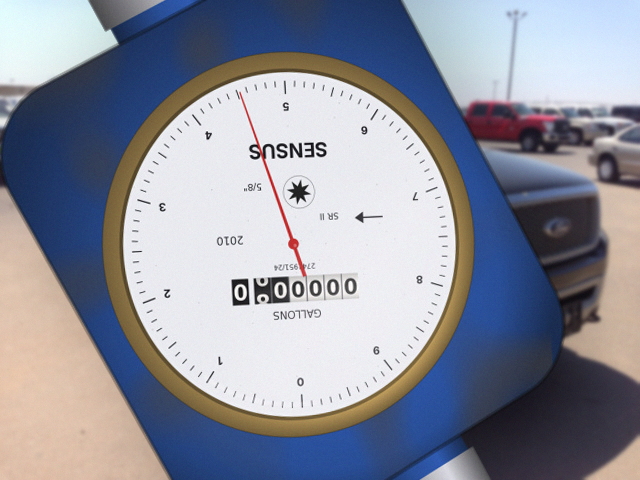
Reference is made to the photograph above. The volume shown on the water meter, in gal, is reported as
84.5 gal
